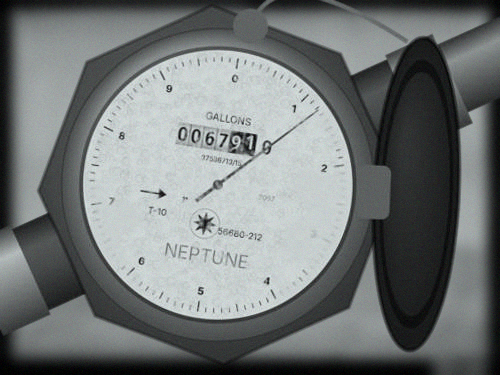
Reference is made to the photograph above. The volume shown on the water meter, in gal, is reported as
67911.2 gal
